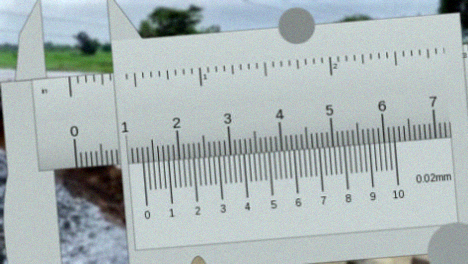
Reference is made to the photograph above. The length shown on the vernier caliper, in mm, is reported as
13.0 mm
